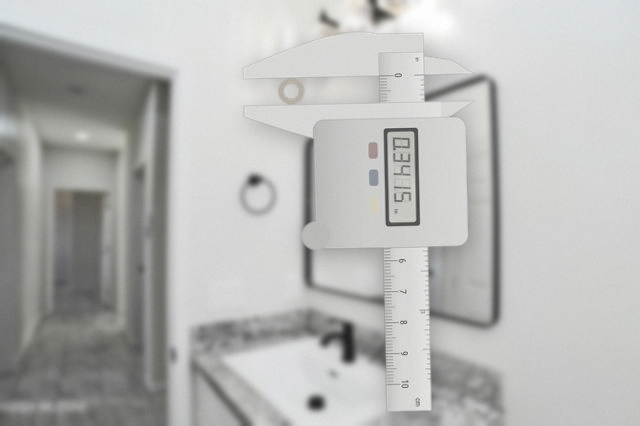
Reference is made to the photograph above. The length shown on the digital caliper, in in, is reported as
0.3415 in
